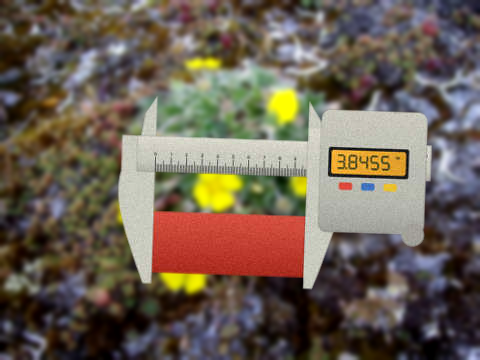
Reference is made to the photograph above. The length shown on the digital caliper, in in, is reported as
3.8455 in
